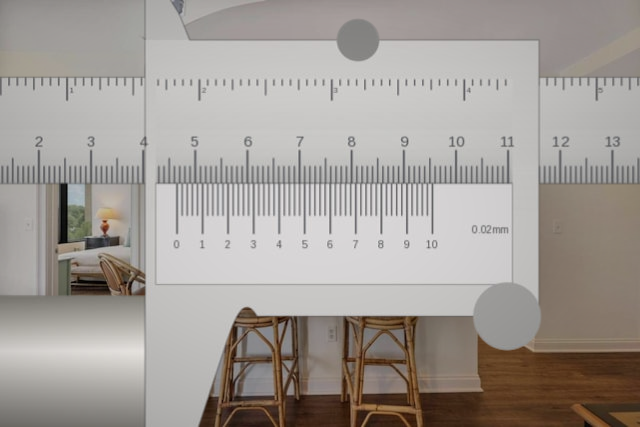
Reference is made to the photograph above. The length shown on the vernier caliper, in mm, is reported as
46.5 mm
